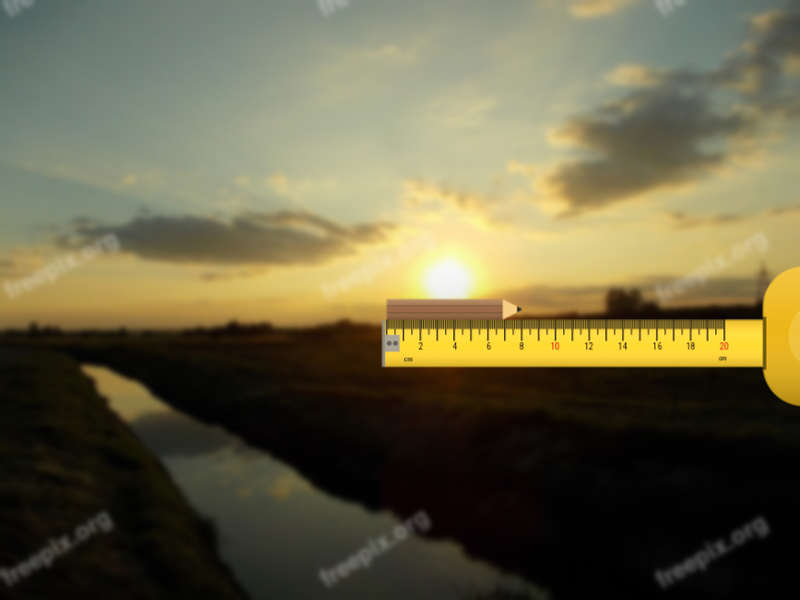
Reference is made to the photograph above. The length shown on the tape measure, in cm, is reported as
8 cm
